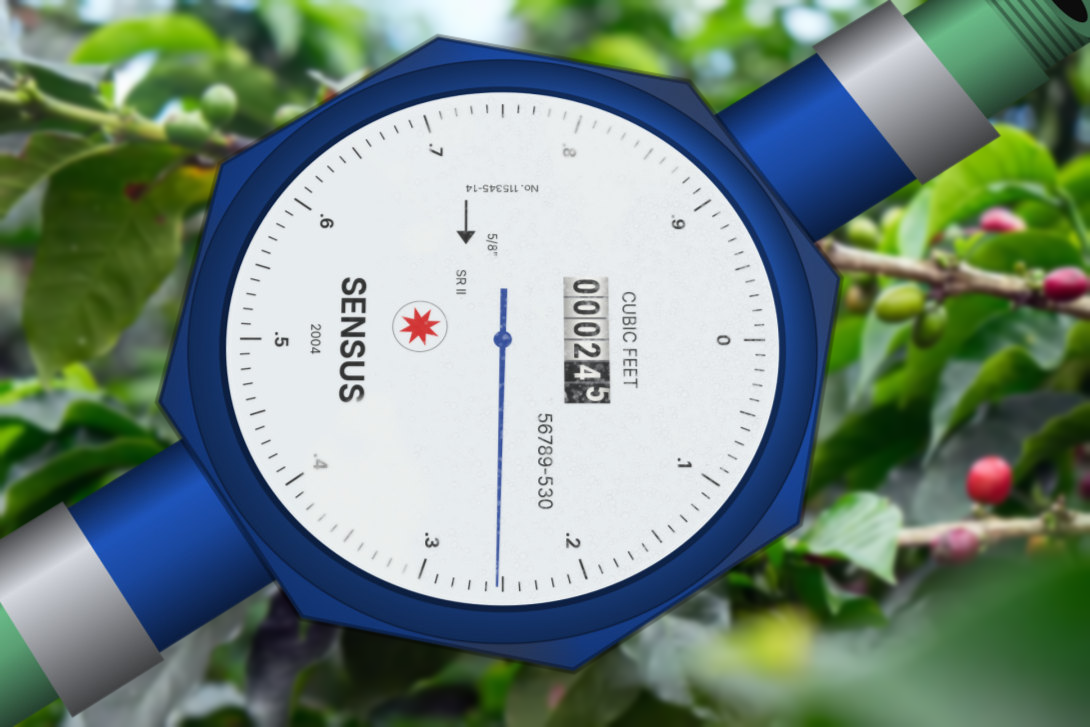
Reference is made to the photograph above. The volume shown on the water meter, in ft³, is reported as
245.25 ft³
